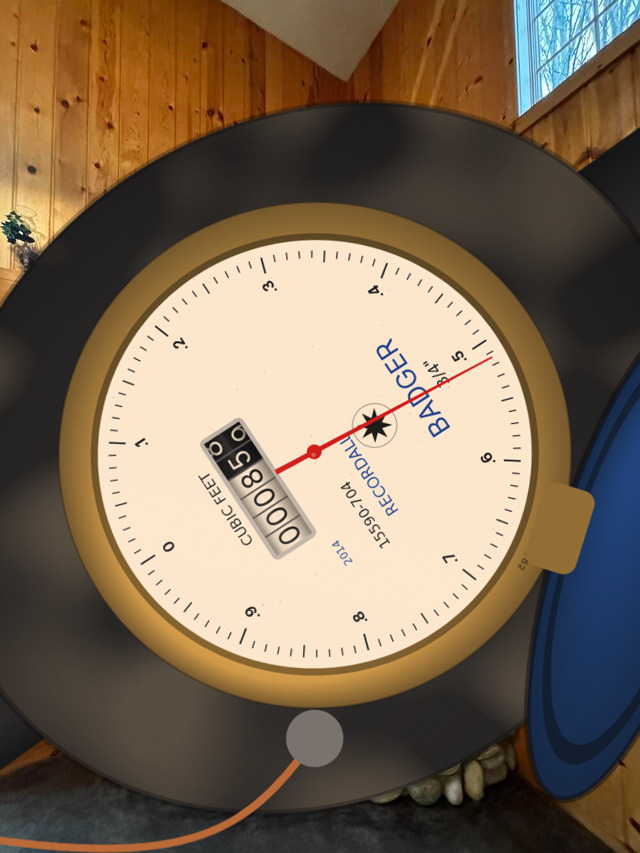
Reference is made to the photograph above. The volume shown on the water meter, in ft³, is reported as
858.51 ft³
